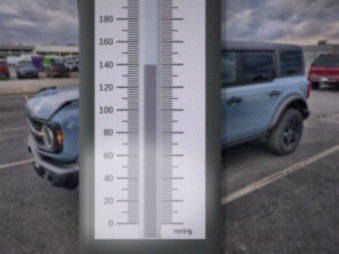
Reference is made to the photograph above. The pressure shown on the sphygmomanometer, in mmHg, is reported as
140 mmHg
